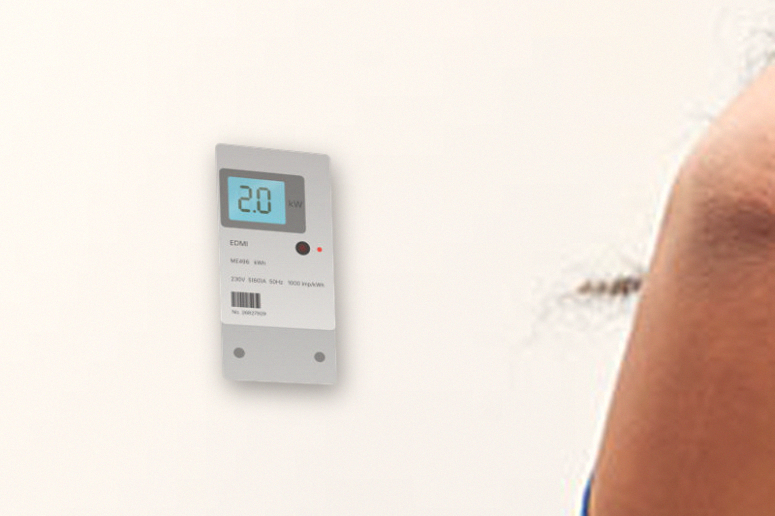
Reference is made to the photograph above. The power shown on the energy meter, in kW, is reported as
2.0 kW
